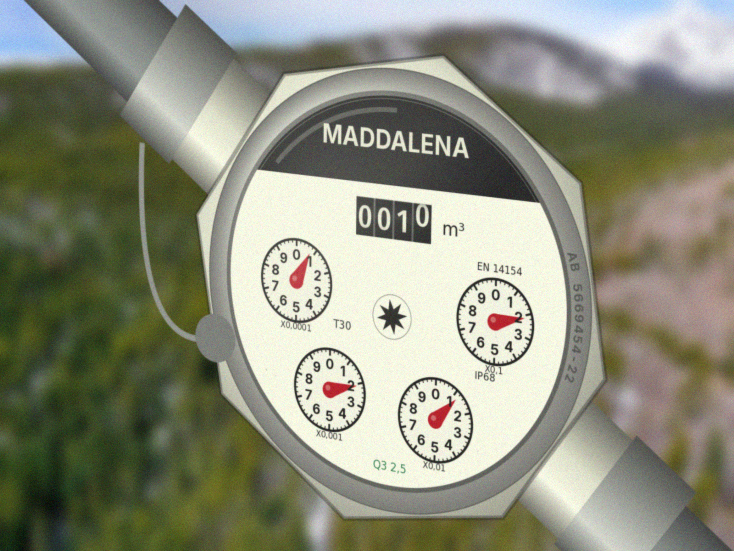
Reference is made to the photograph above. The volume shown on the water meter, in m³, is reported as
10.2120 m³
